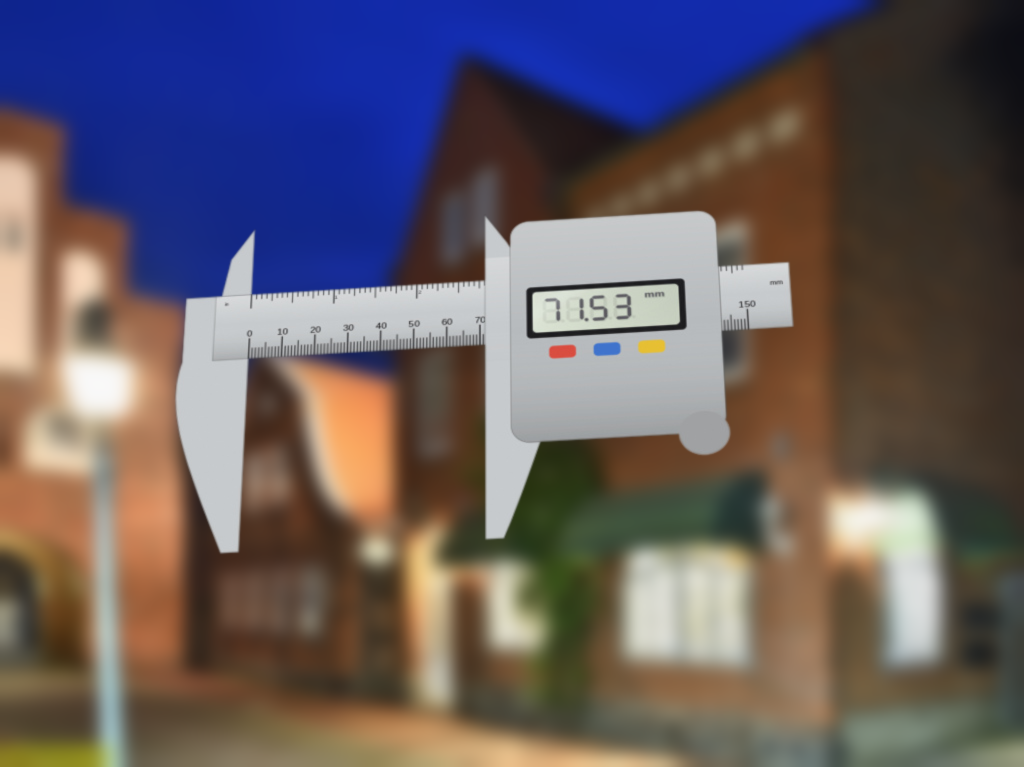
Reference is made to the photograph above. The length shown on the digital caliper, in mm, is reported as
71.53 mm
